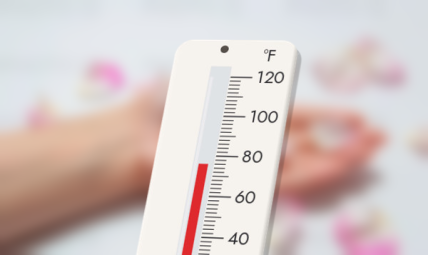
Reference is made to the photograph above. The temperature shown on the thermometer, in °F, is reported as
76 °F
